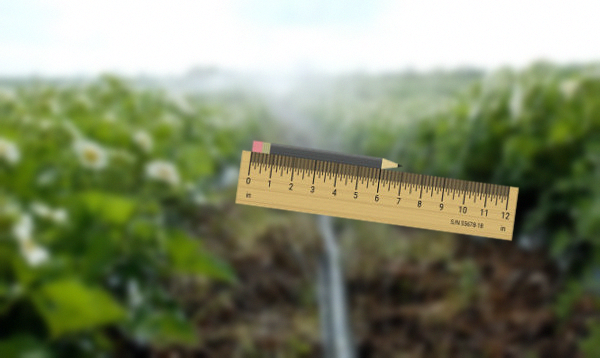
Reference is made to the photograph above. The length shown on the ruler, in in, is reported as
7 in
